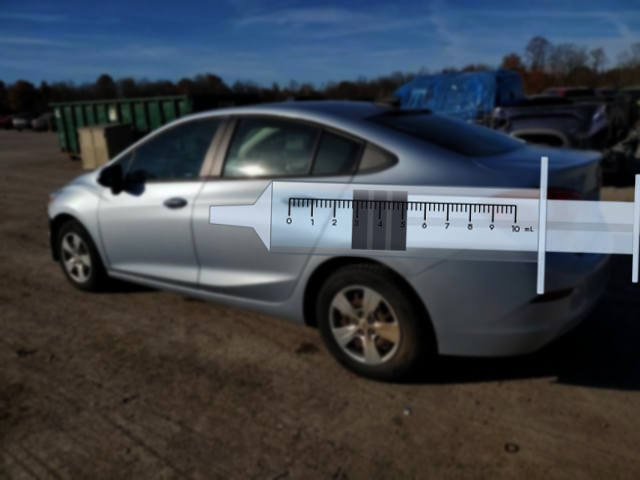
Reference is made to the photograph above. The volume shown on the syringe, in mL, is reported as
2.8 mL
